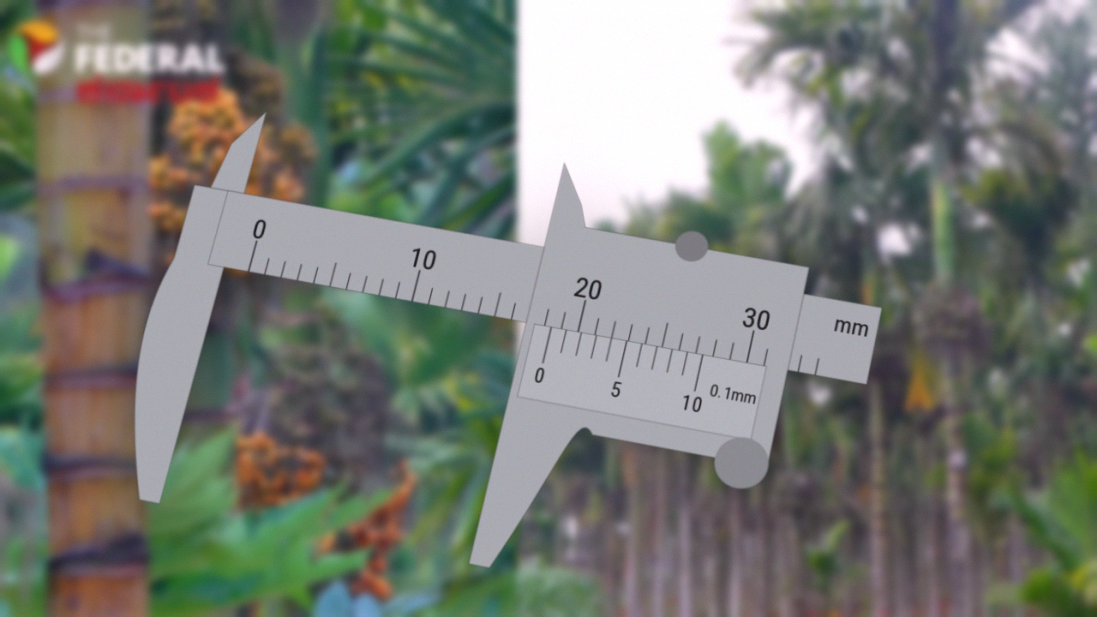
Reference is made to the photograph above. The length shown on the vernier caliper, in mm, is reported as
18.4 mm
